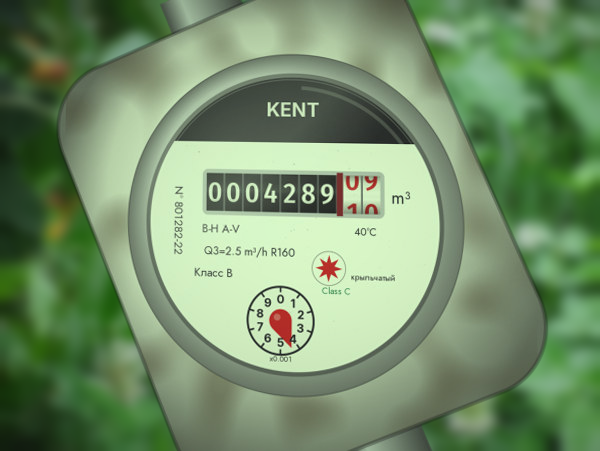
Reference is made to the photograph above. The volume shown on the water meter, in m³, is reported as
4289.094 m³
